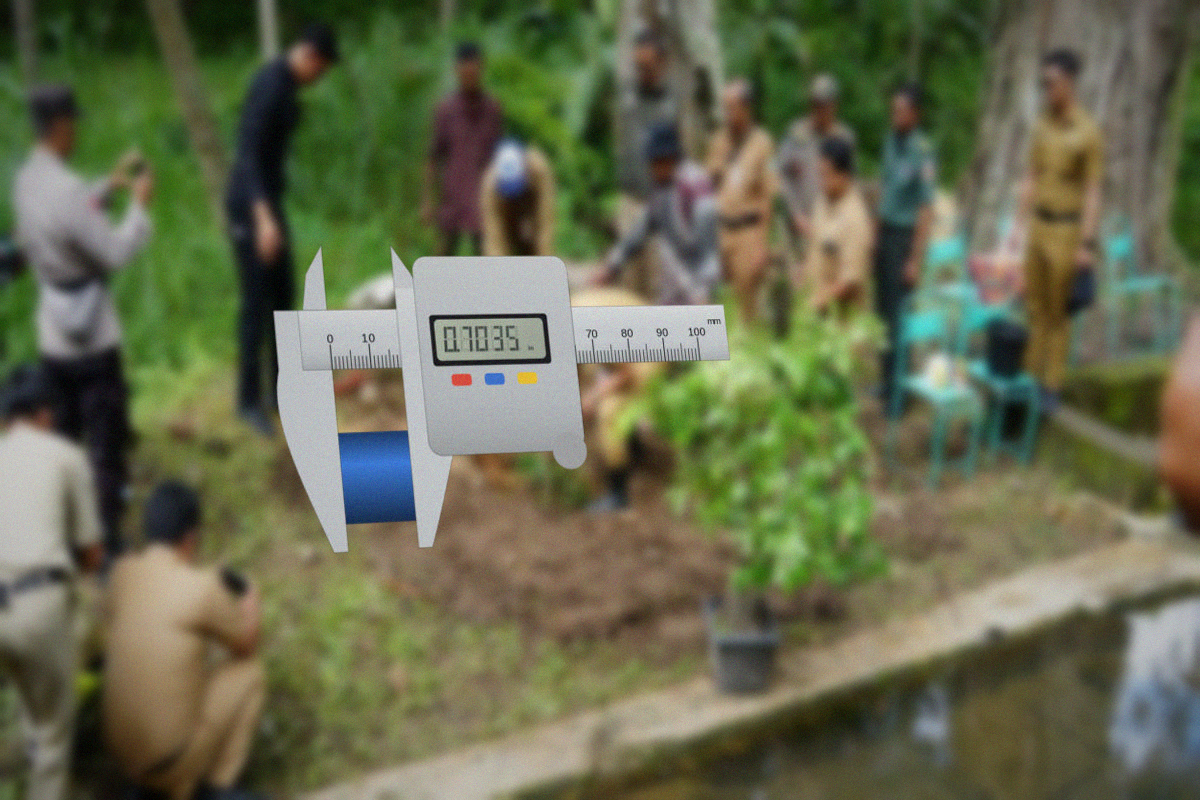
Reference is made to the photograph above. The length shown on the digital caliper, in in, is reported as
0.7035 in
